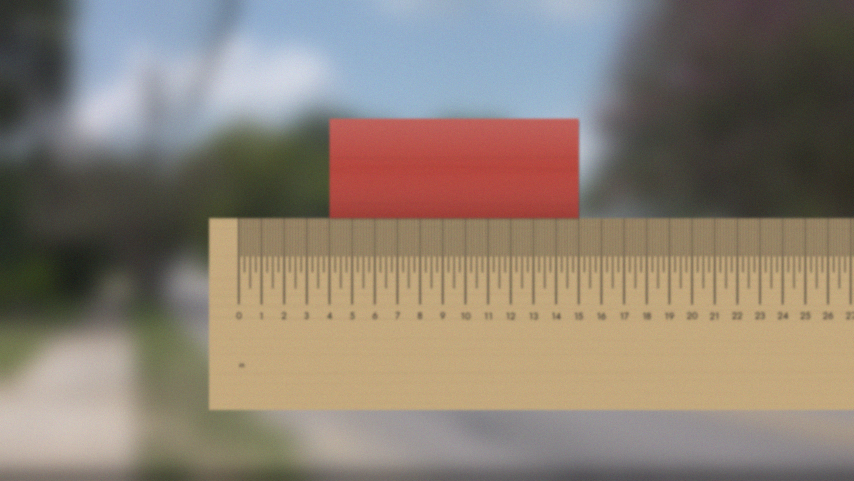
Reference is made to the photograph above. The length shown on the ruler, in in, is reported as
11 in
